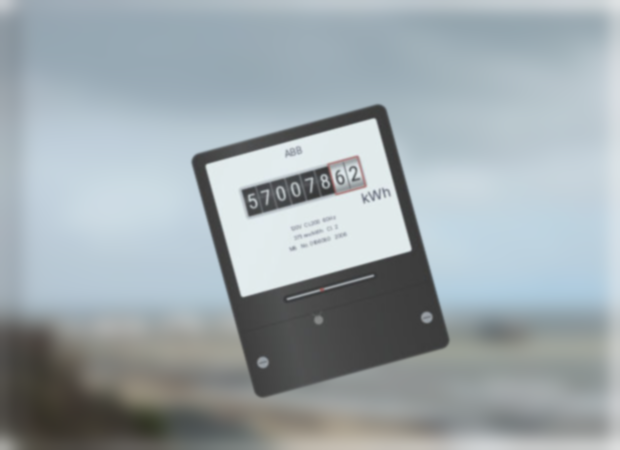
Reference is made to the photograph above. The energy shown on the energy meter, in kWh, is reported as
570078.62 kWh
